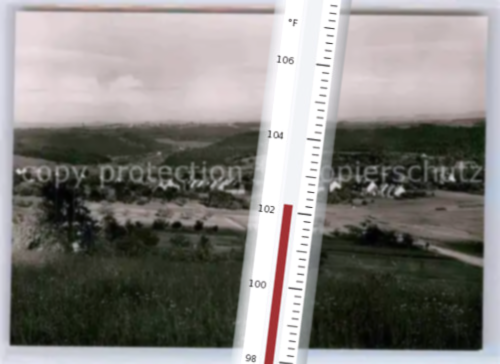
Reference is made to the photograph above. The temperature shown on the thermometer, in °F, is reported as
102.2 °F
